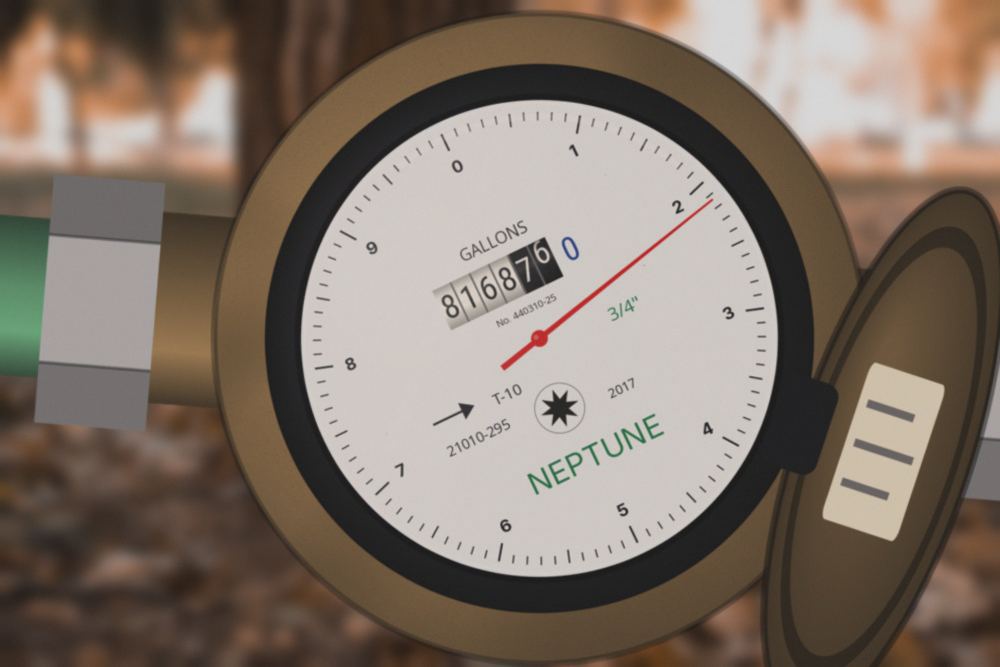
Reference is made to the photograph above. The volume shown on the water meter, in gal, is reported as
8168762.1 gal
